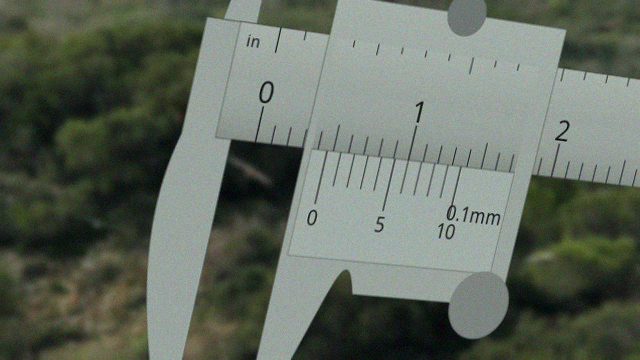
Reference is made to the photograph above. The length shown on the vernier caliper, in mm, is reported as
4.6 mm
